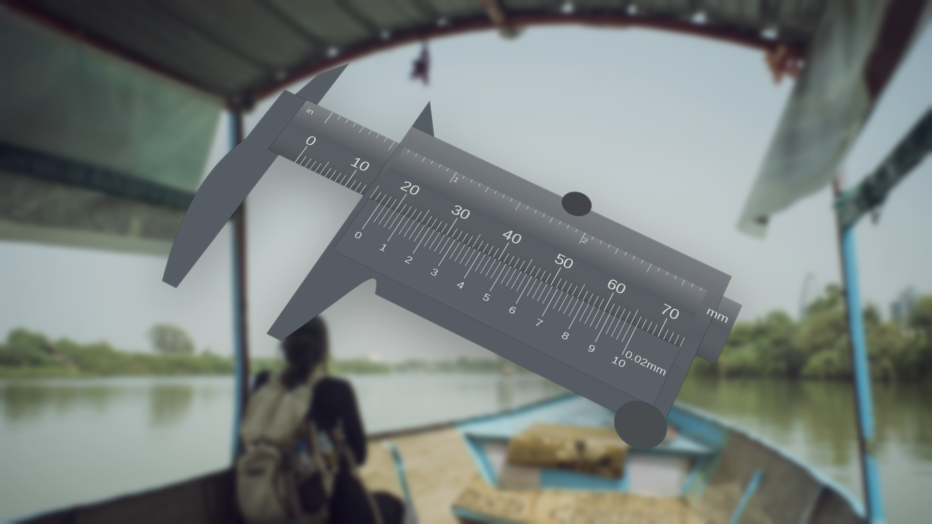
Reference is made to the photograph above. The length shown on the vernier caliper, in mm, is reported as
17.0 mm
